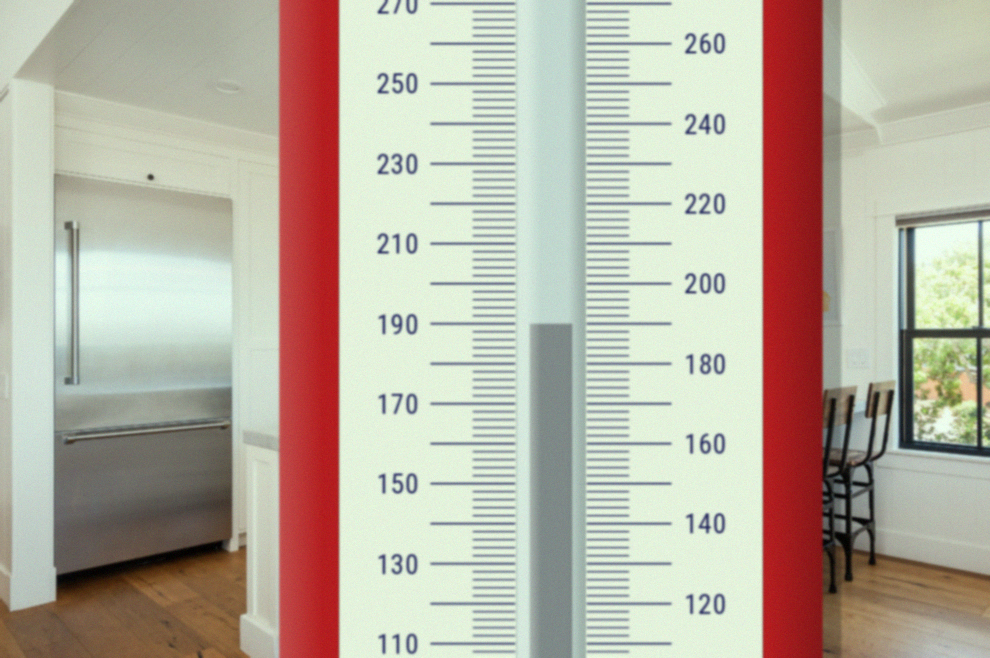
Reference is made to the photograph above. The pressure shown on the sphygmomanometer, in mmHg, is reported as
190 mmHg
